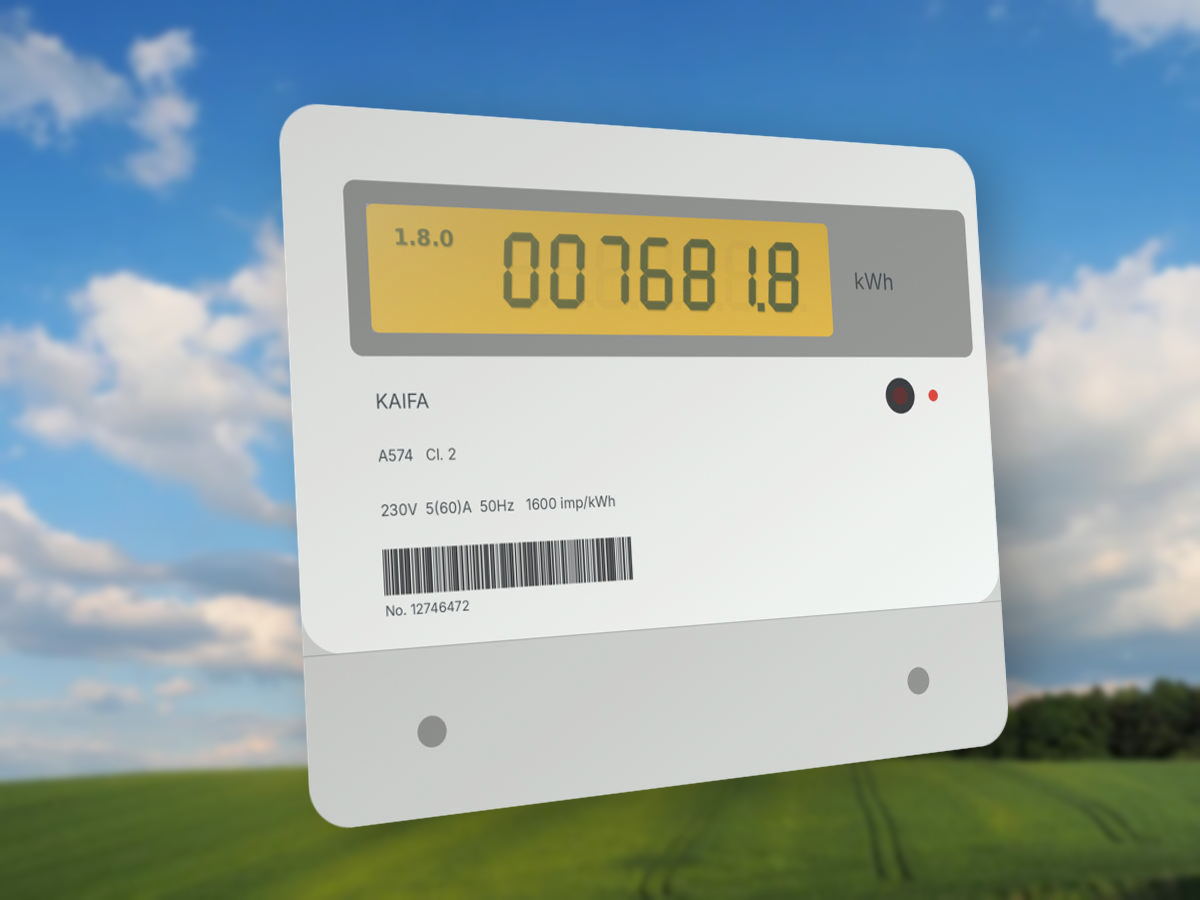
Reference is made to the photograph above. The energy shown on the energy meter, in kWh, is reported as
7681.8 kWh
